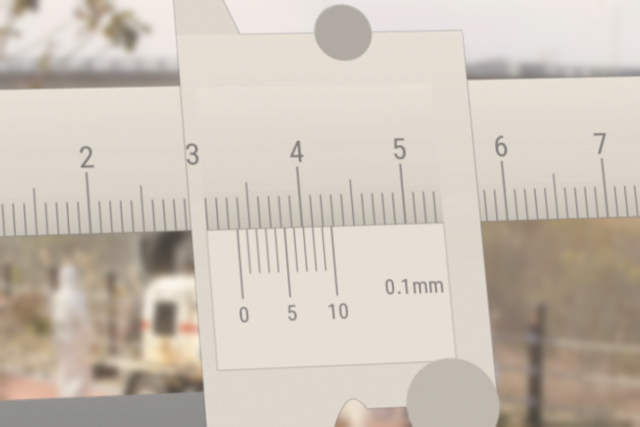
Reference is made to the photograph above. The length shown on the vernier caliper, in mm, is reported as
33.8 mm
